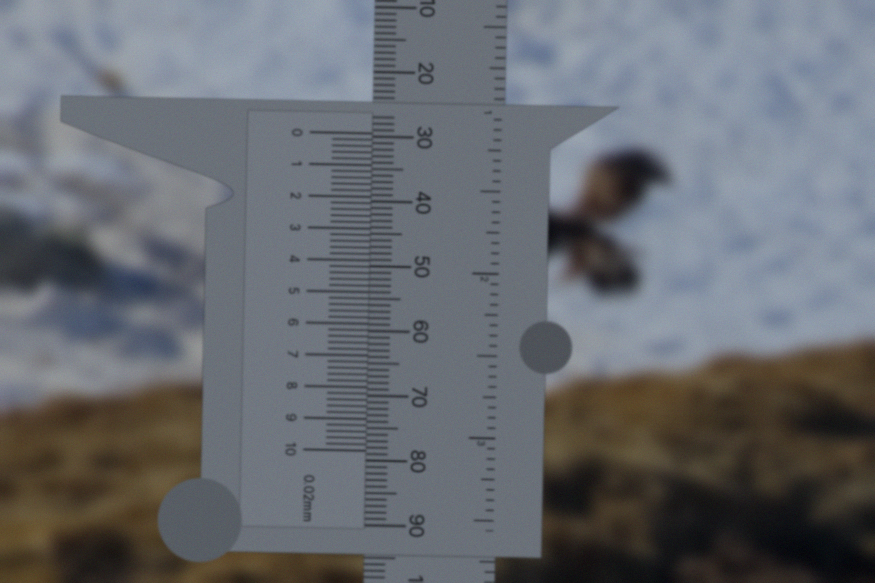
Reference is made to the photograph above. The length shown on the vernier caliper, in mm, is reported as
29.5 mm
